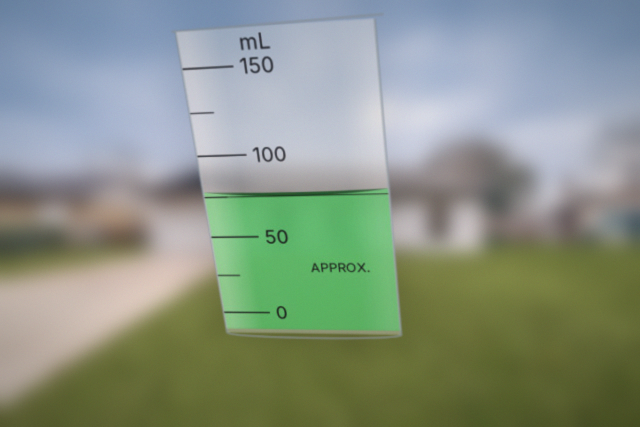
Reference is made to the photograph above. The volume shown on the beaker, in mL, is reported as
75 mL
